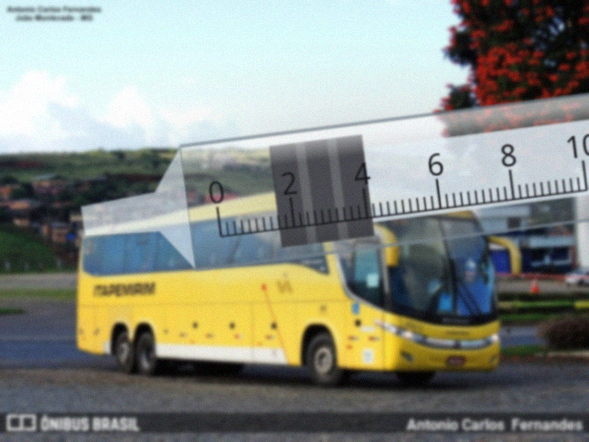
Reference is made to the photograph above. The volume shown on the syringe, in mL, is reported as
1.6 mL
